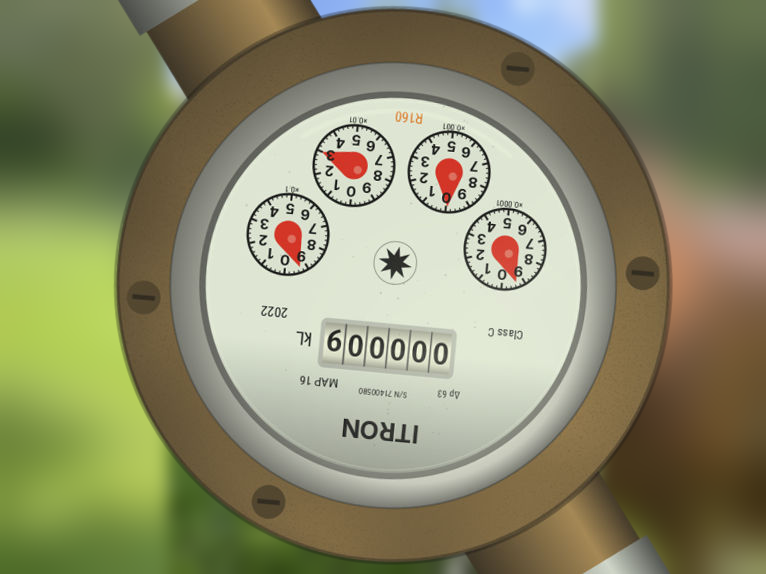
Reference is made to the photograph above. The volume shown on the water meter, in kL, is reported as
8.9299 kL
